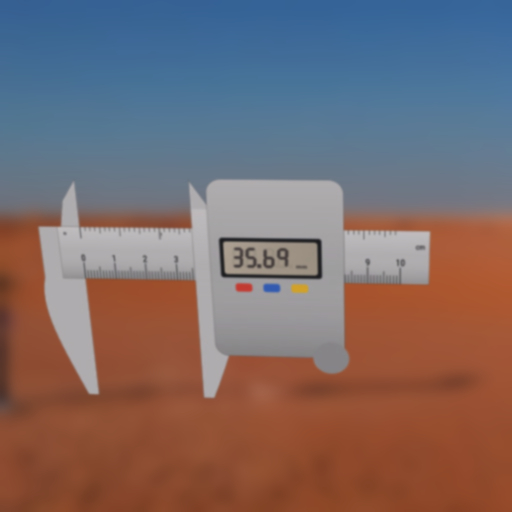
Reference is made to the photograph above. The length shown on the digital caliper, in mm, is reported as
35.69 mm
